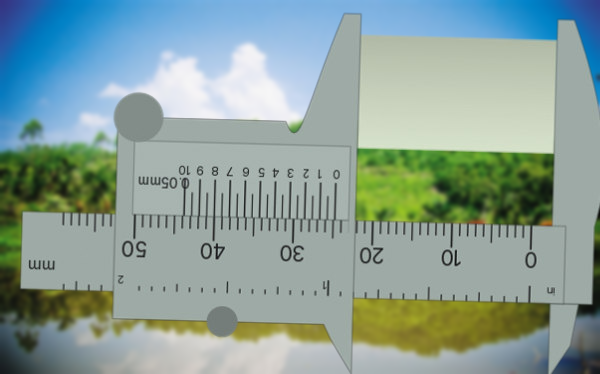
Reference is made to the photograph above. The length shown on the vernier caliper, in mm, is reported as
24.8 mm
